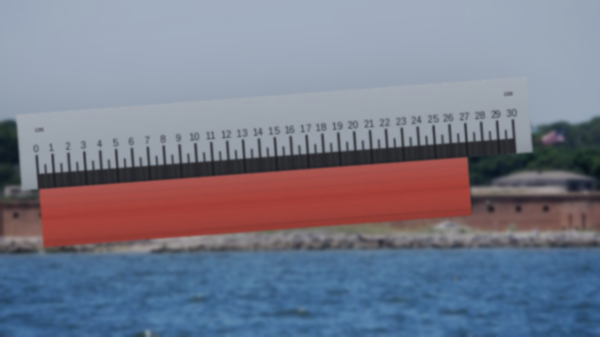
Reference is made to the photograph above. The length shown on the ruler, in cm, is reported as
27 cm
